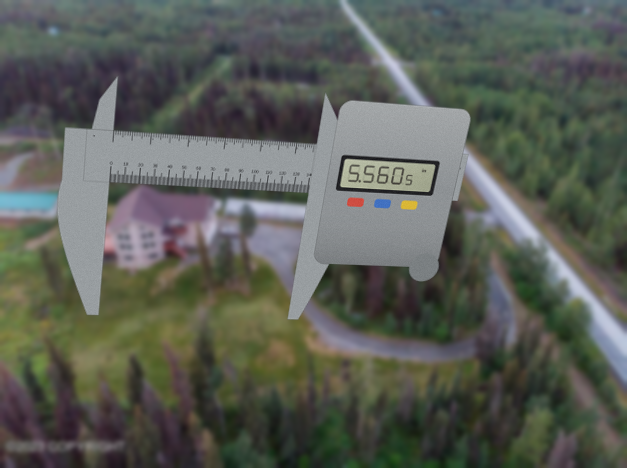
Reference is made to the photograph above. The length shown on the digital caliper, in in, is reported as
5.5605 in
